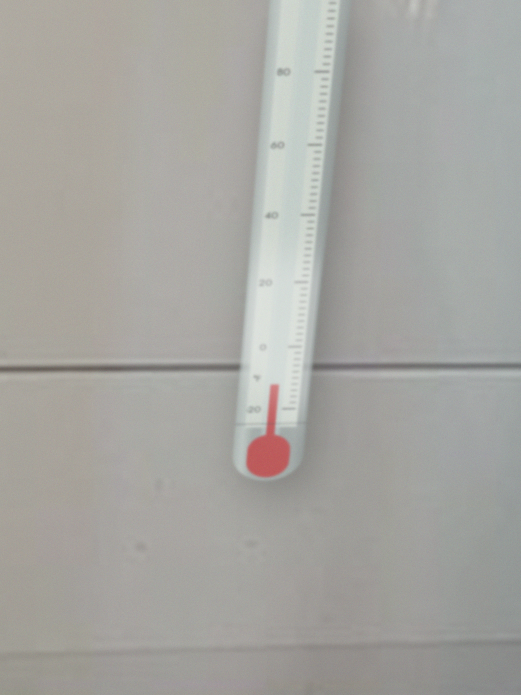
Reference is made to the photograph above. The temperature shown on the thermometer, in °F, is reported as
-12 °F
